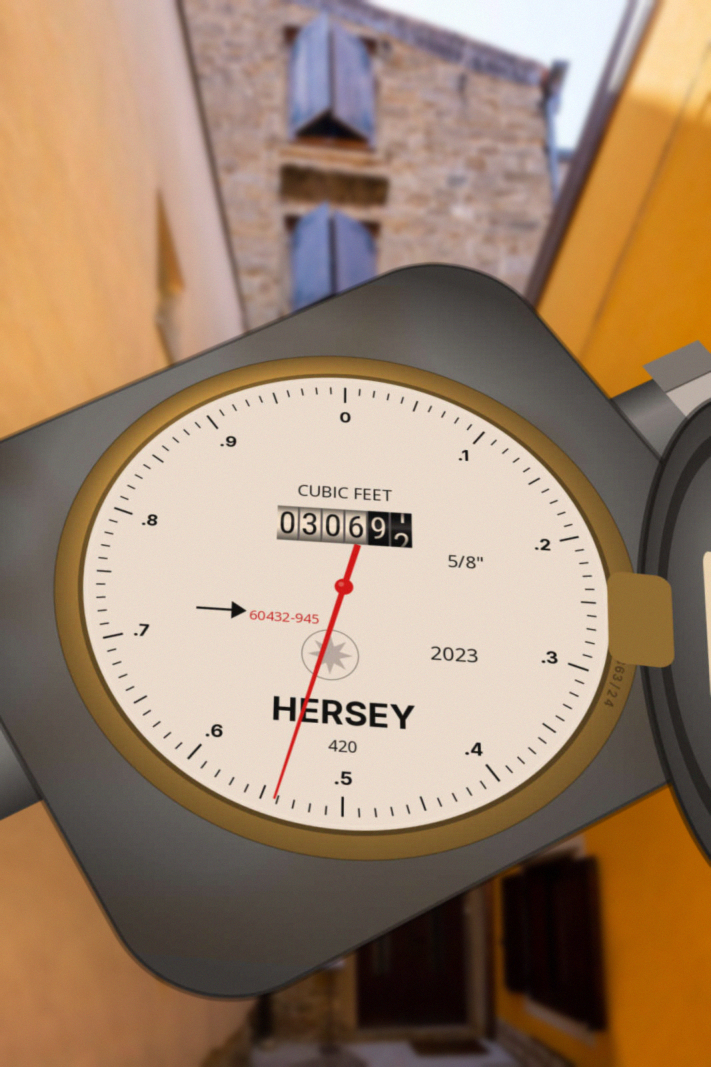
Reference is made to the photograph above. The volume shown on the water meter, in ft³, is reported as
30691.54 ft³
